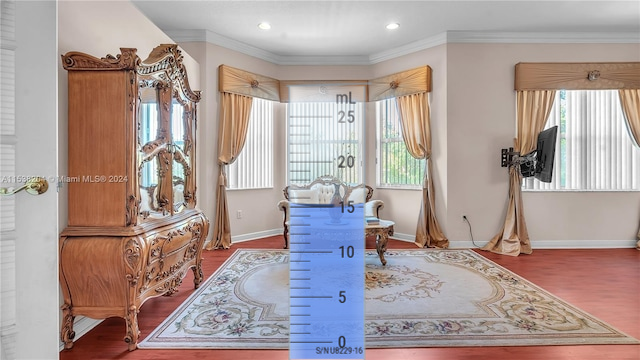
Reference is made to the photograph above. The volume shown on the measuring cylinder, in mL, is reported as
15 mL
